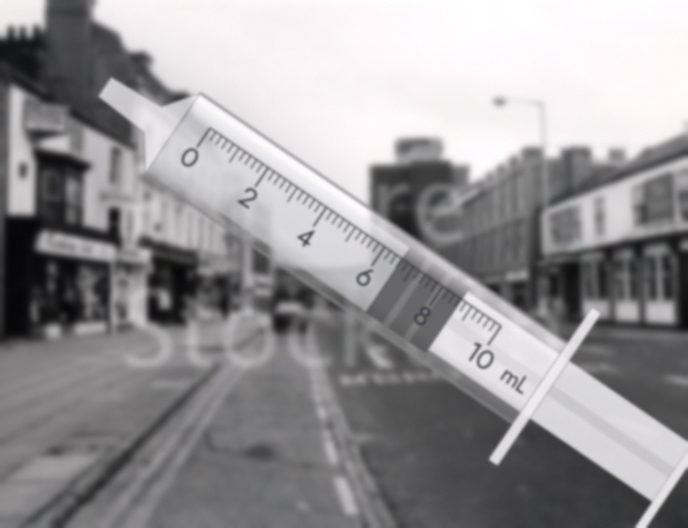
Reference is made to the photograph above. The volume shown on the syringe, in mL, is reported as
6.6 mL
